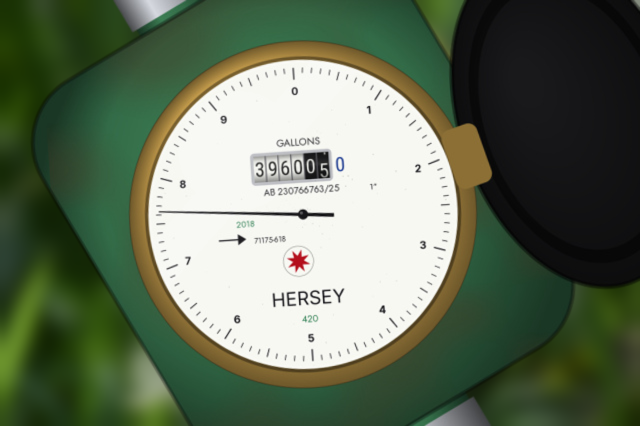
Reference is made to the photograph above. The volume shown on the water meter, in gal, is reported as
3960047.6 gal
